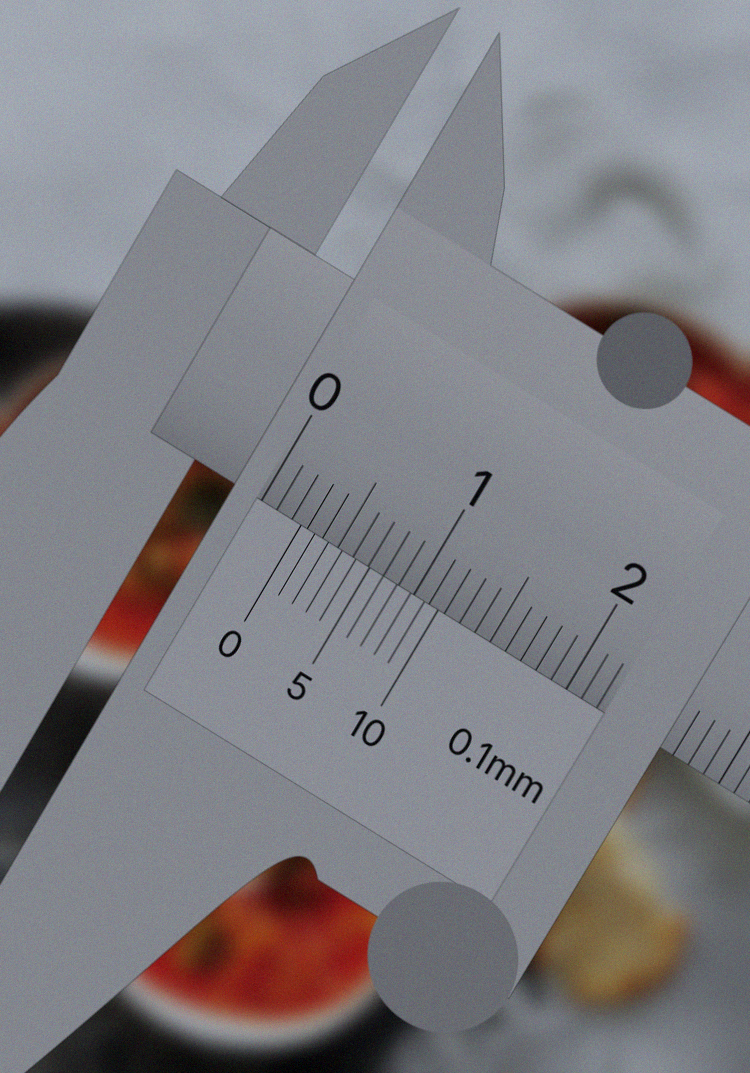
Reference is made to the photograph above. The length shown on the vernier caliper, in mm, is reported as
2.6 mm
